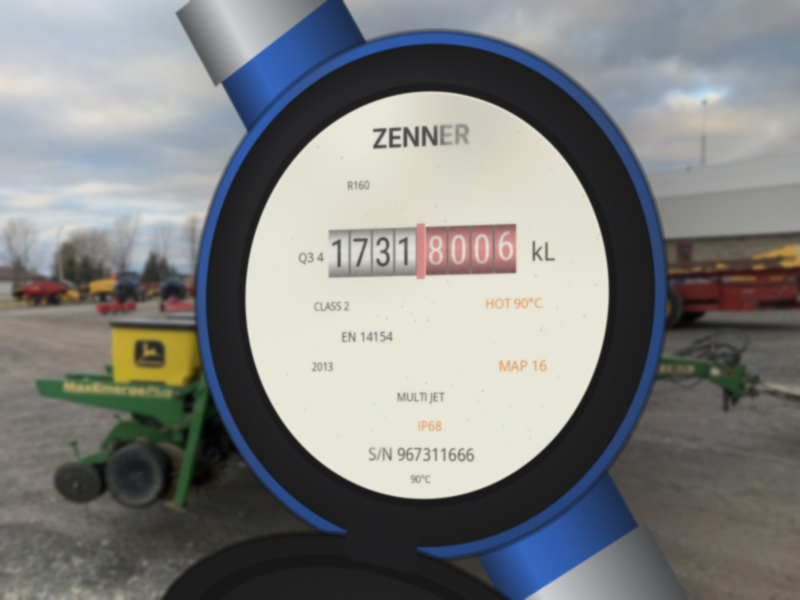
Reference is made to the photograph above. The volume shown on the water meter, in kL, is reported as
1731.8006 kL
